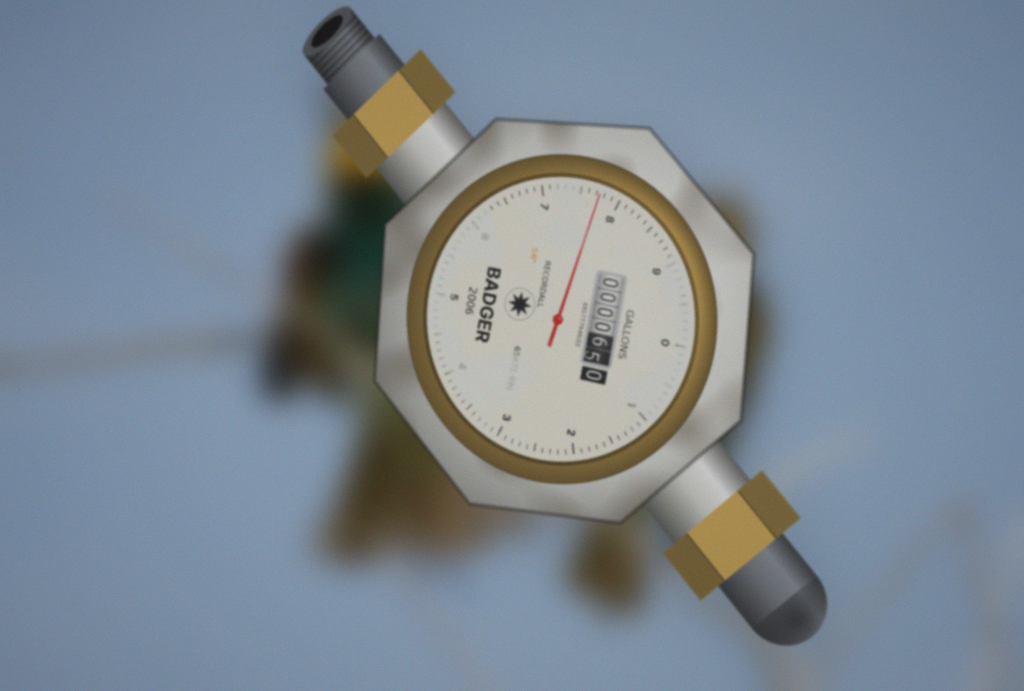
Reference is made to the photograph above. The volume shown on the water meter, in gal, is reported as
647.7 gal
